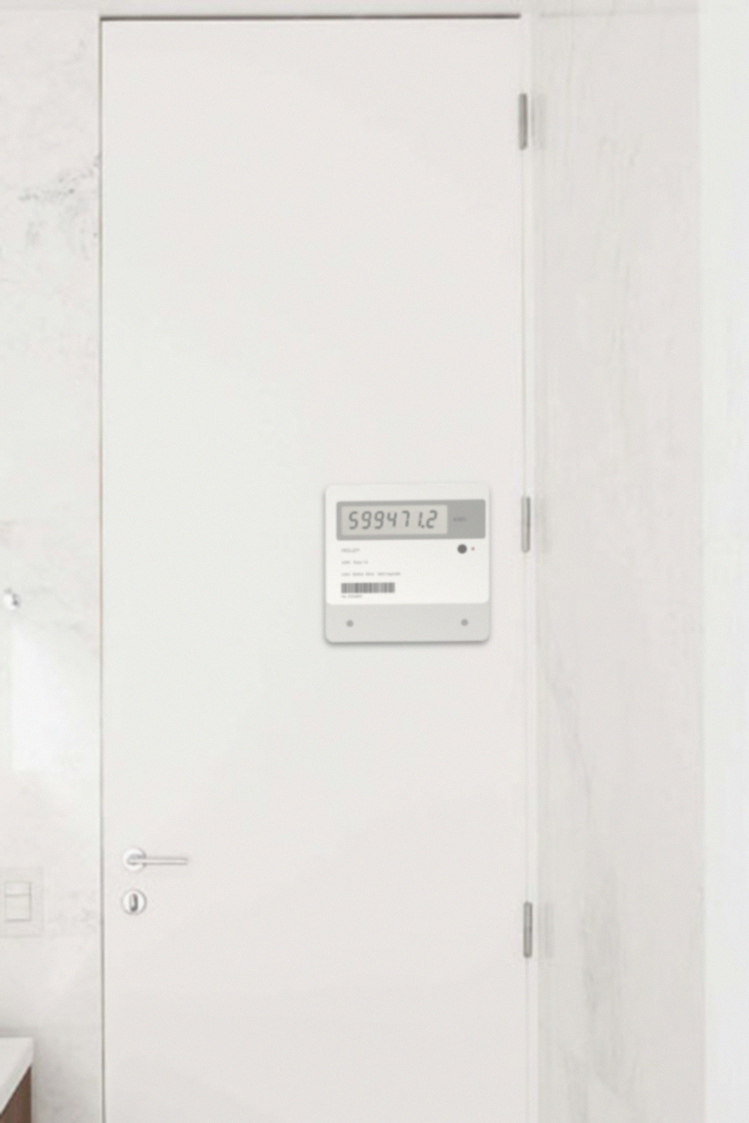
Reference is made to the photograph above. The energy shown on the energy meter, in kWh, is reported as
599471.2 kWh
